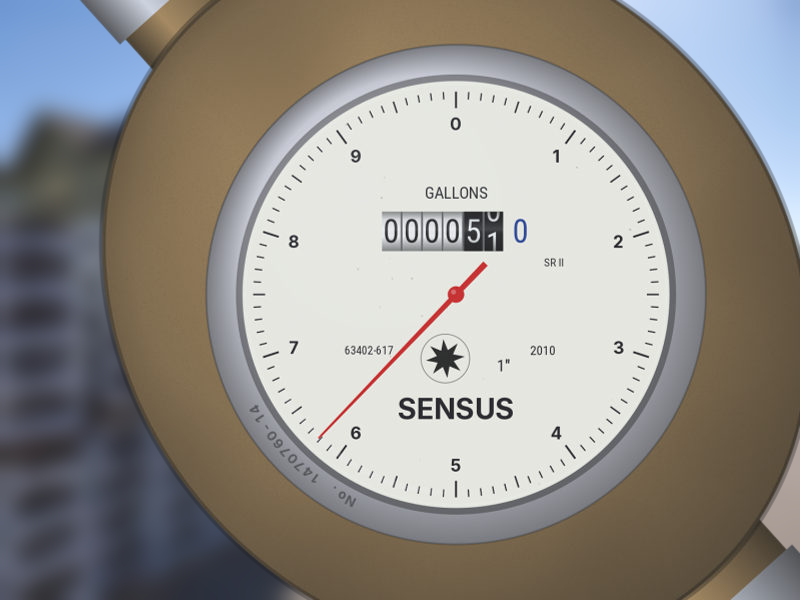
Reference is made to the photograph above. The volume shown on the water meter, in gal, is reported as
506.2 gal
